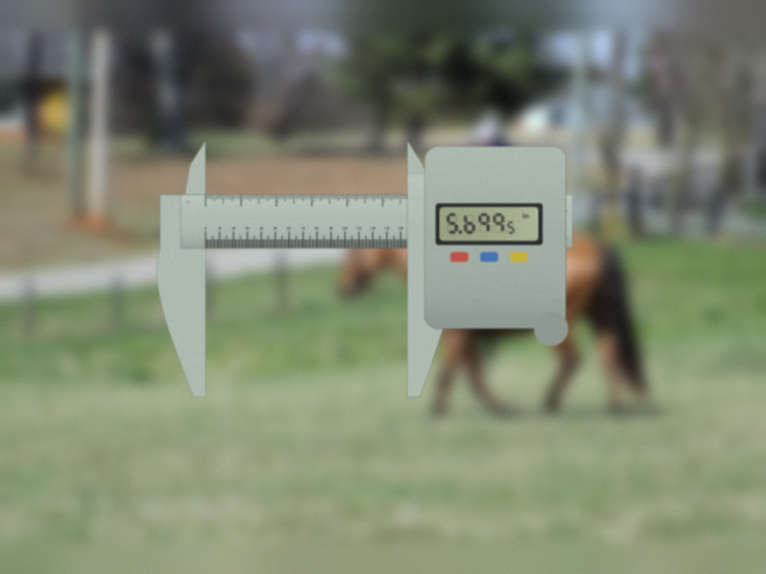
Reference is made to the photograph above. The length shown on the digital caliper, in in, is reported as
5.6995 in
